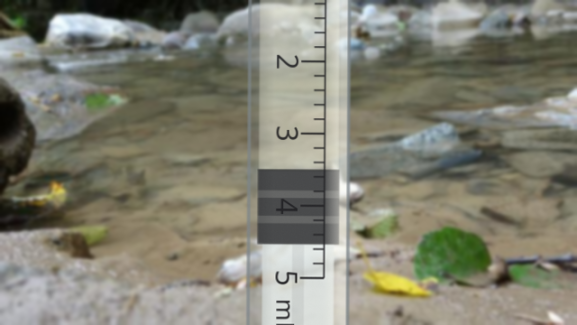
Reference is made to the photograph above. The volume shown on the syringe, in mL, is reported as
3.5 mL
